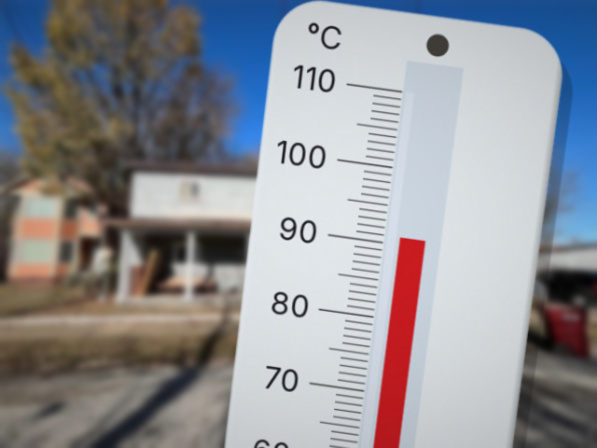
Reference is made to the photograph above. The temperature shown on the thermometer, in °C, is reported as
91 °C
